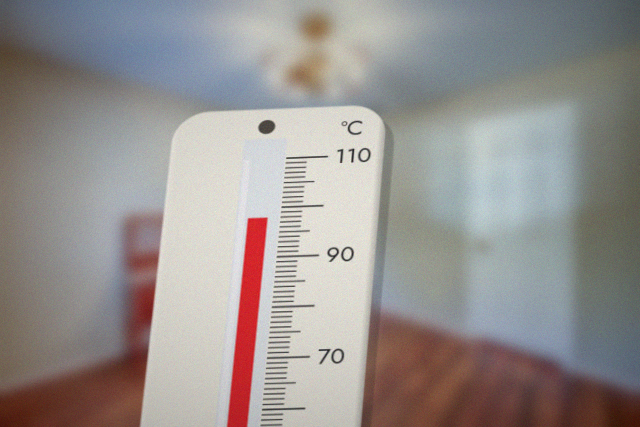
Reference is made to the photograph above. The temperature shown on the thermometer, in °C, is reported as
98 °C
